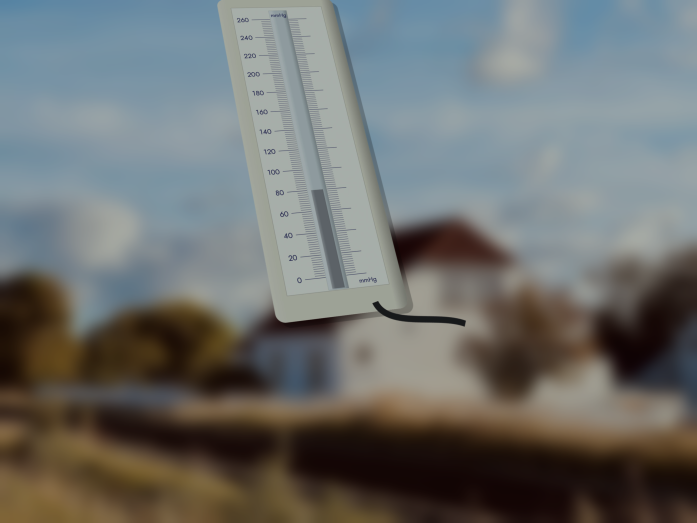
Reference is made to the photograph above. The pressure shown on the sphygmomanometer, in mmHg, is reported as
80 mmHg
